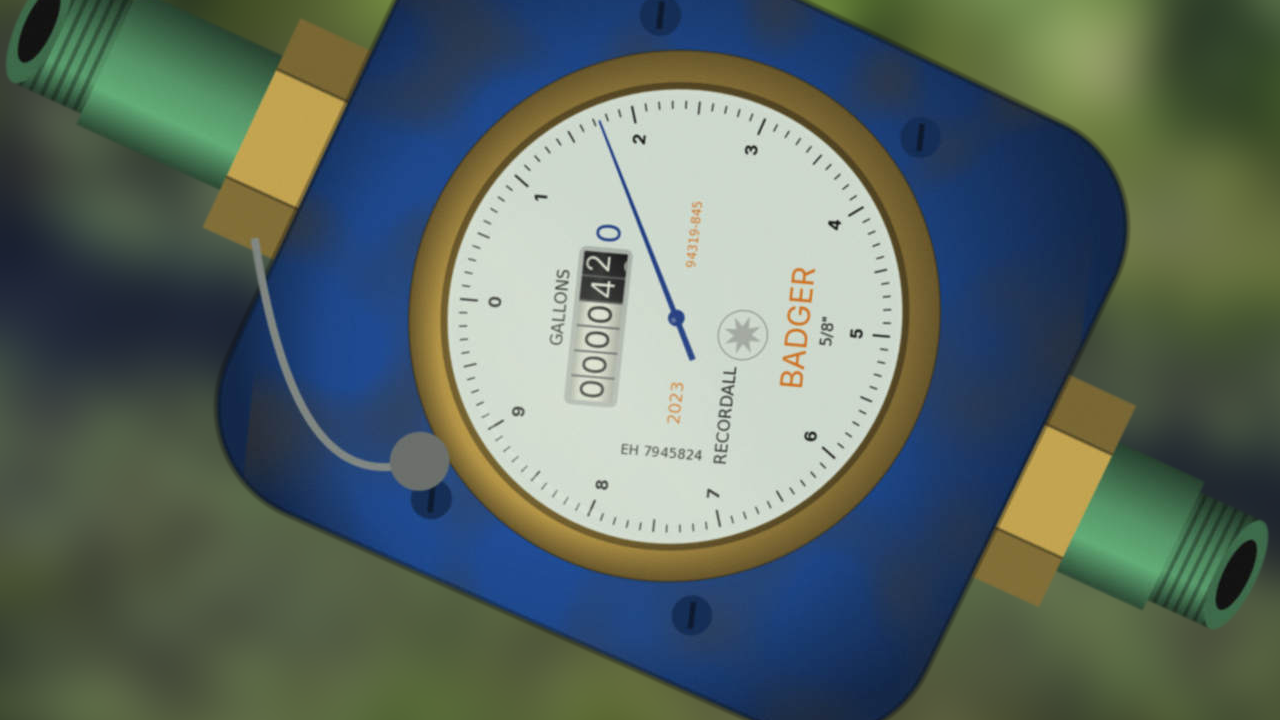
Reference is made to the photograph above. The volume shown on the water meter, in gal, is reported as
421.7 gal
